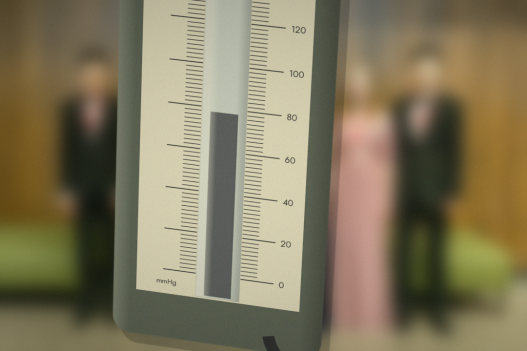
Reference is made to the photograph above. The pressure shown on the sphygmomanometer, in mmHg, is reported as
78 mmHg
